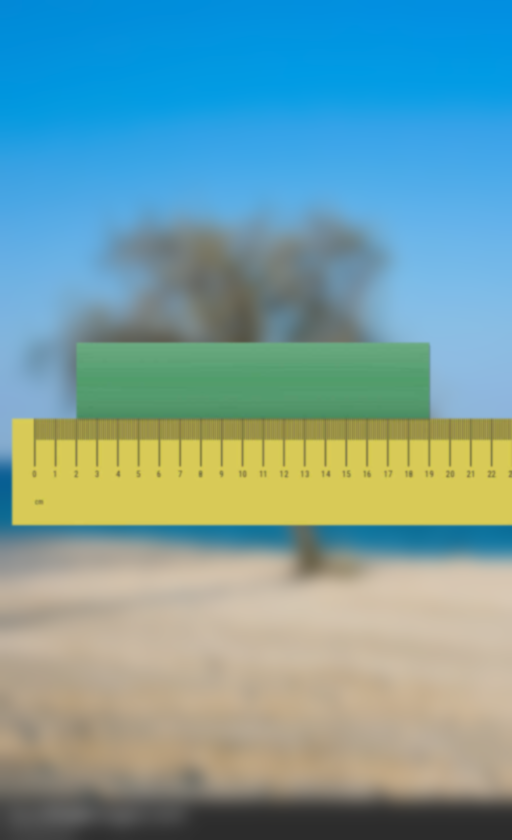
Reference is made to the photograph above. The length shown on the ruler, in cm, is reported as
17 cm
